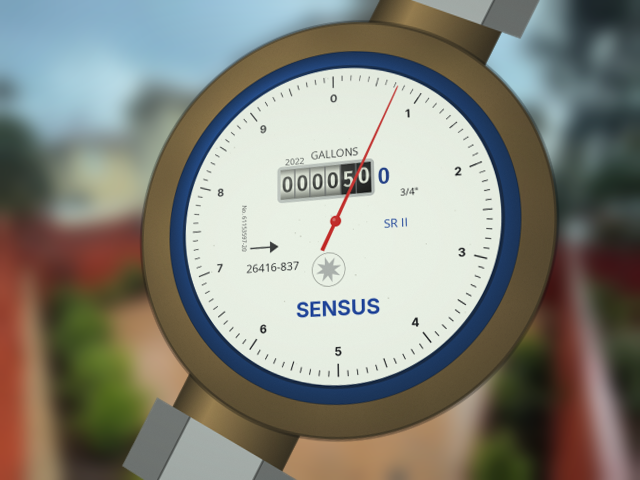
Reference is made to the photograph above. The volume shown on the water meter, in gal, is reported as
500.7 gal
